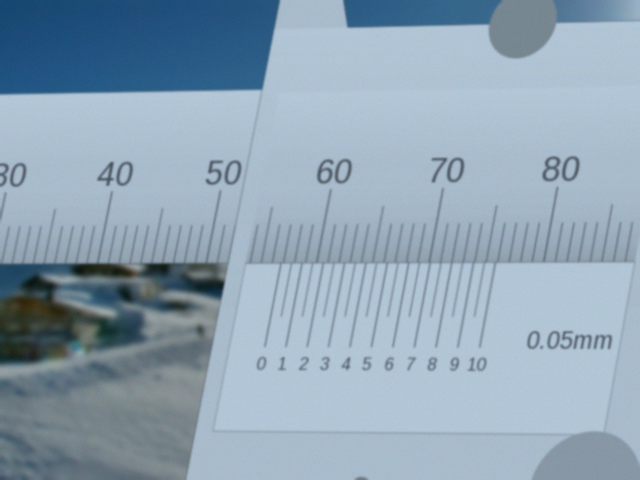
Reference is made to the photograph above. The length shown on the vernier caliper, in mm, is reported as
56.8 mm
